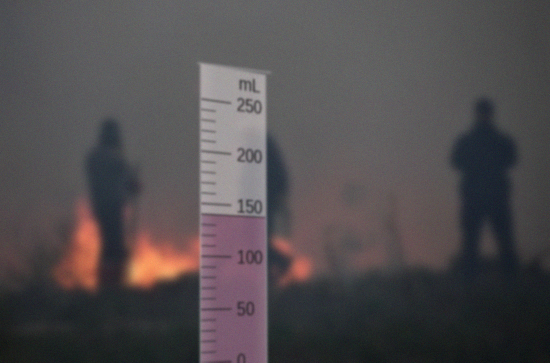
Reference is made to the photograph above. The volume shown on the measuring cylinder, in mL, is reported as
140 mL
